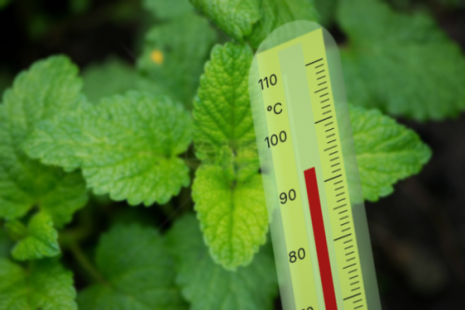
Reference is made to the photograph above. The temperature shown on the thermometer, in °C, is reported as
93 °C
